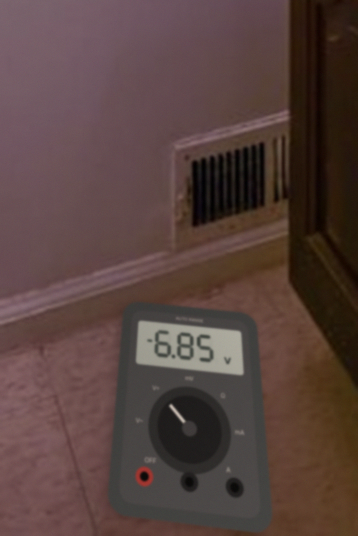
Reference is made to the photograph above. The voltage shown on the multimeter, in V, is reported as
-6.85 V
